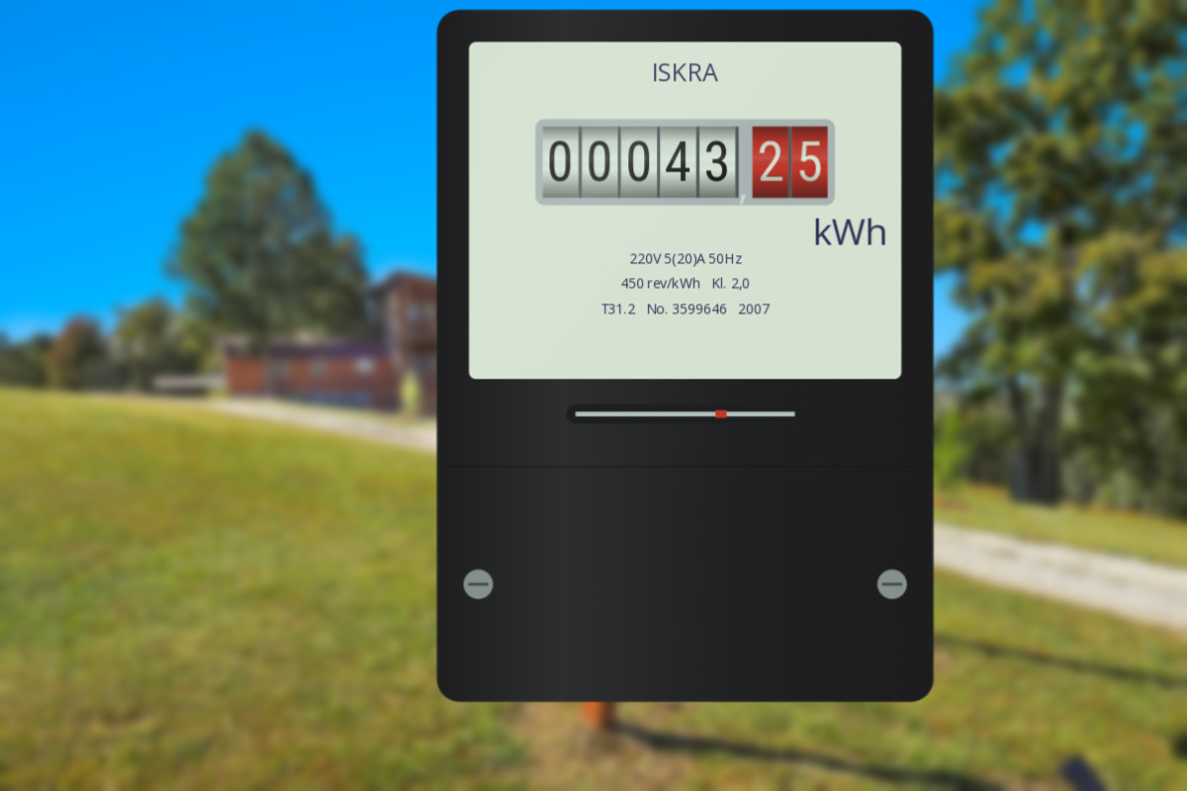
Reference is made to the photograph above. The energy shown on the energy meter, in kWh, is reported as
43.25 kWh
